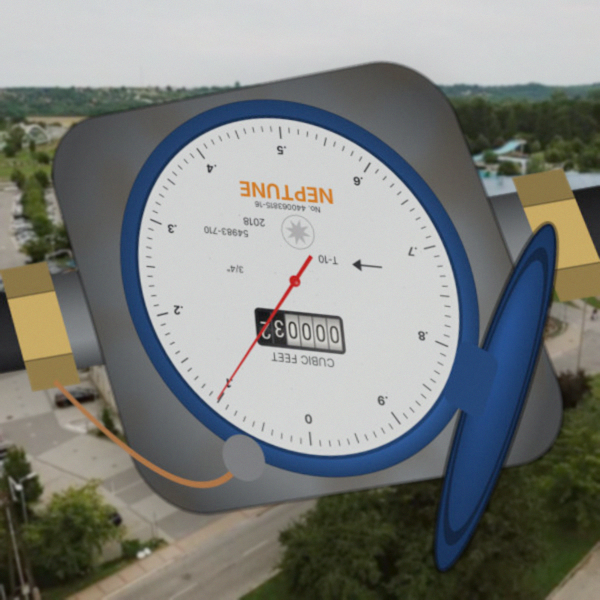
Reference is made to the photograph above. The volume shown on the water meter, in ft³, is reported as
32.10 ft³
